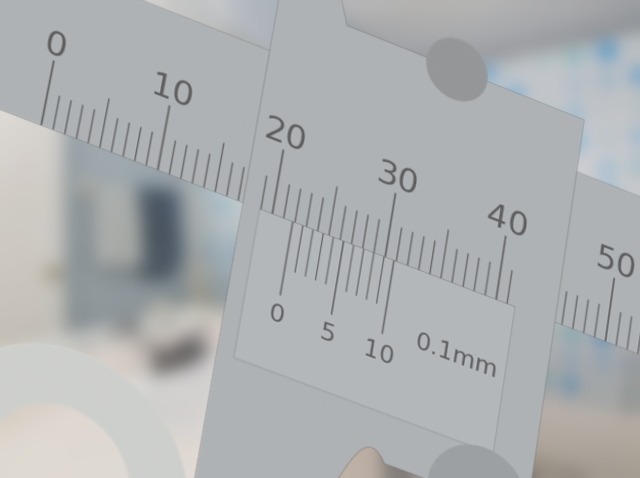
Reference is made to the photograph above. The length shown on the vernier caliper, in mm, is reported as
21.8 mm
